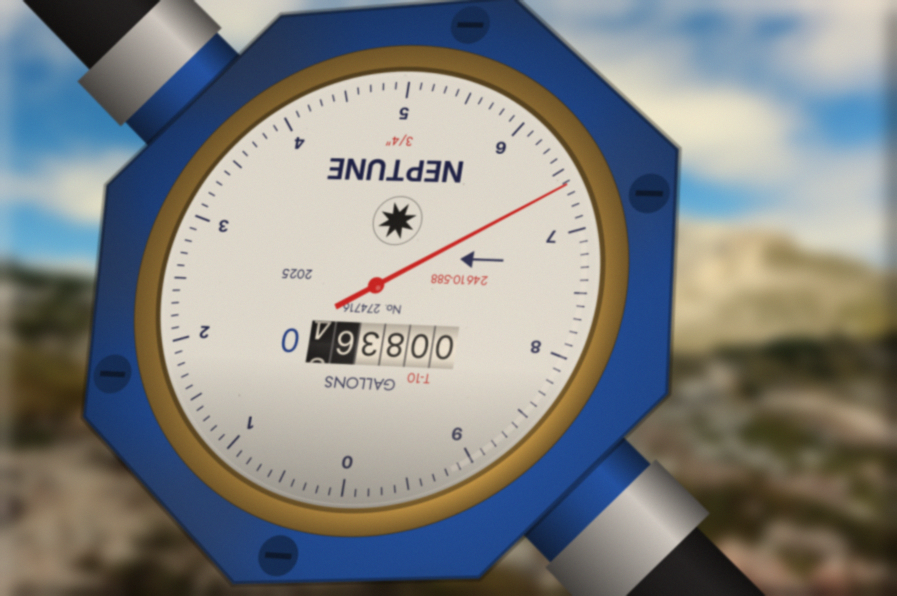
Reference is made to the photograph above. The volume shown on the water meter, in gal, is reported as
83636.6 gal
